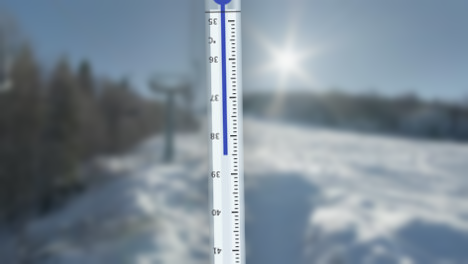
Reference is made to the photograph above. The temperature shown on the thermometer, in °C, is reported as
38.5 °C
